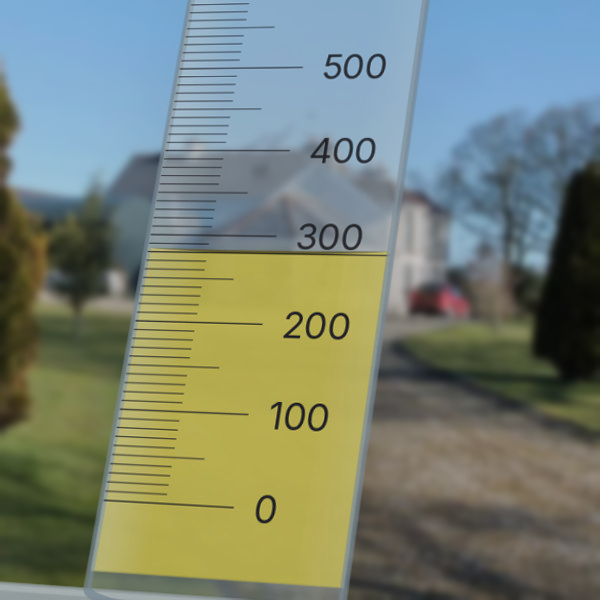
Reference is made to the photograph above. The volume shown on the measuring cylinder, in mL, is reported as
280 mL
